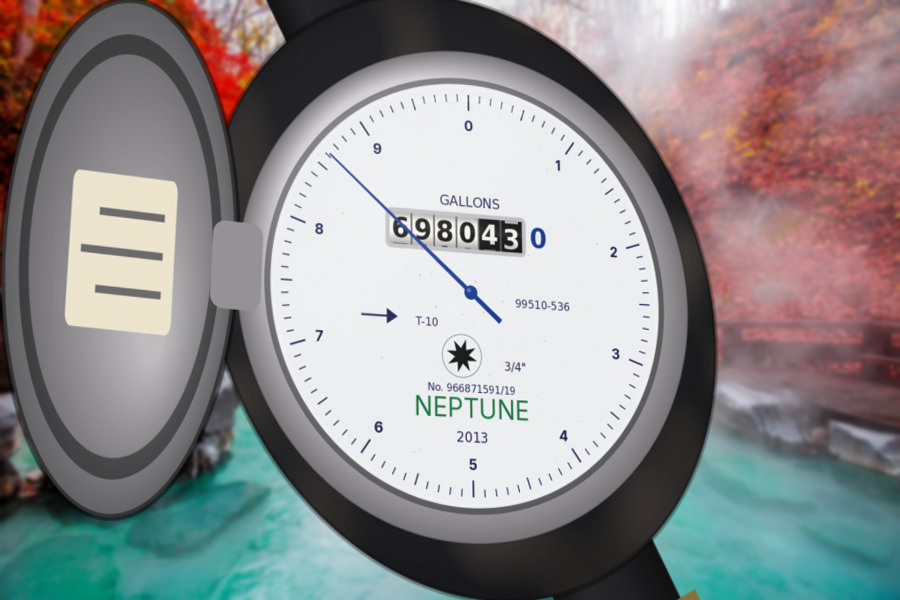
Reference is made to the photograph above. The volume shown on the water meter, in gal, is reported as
6980428.6 gal
